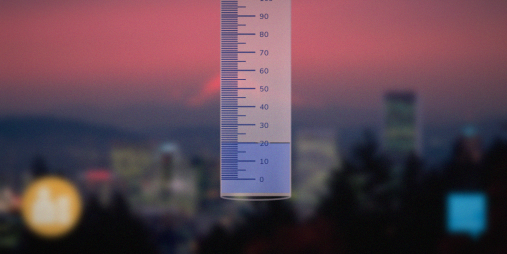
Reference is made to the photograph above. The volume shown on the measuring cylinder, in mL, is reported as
20 mL
